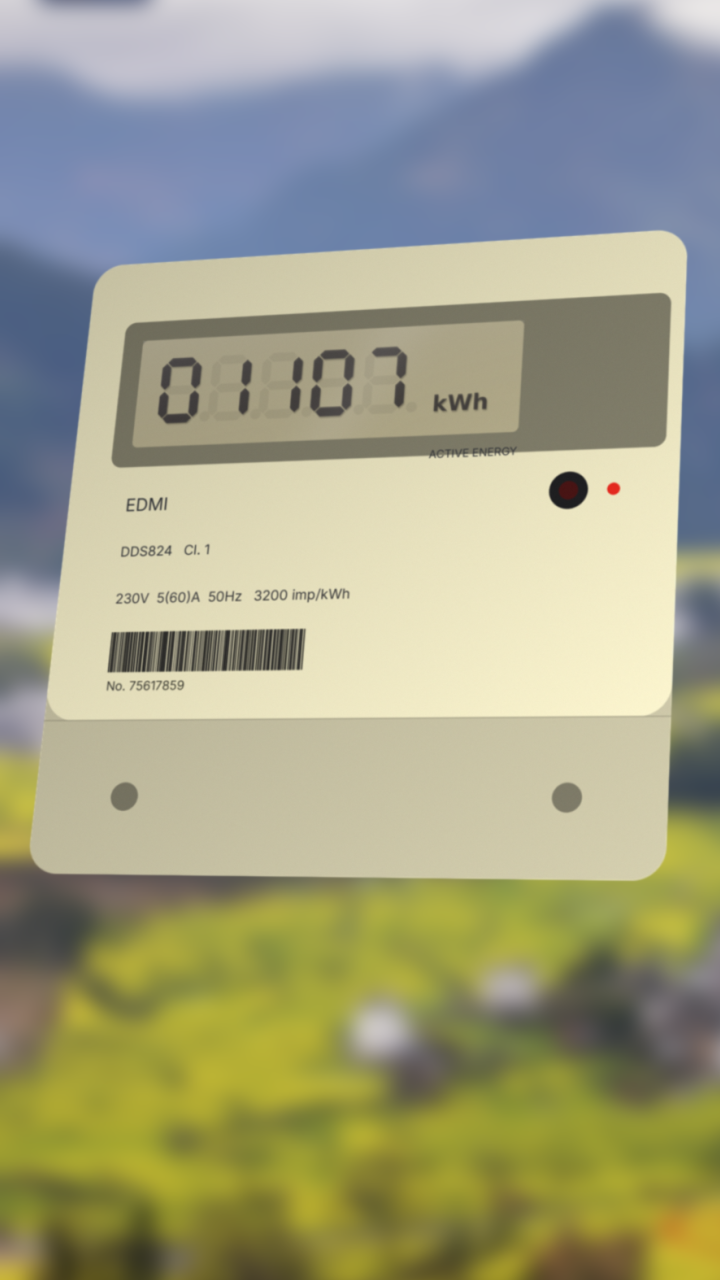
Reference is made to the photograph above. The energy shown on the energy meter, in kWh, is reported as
1107 kWh
